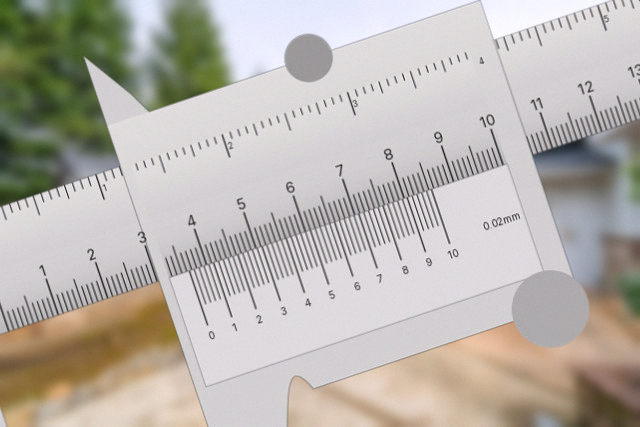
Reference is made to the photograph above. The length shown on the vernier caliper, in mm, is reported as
36.5 mm
